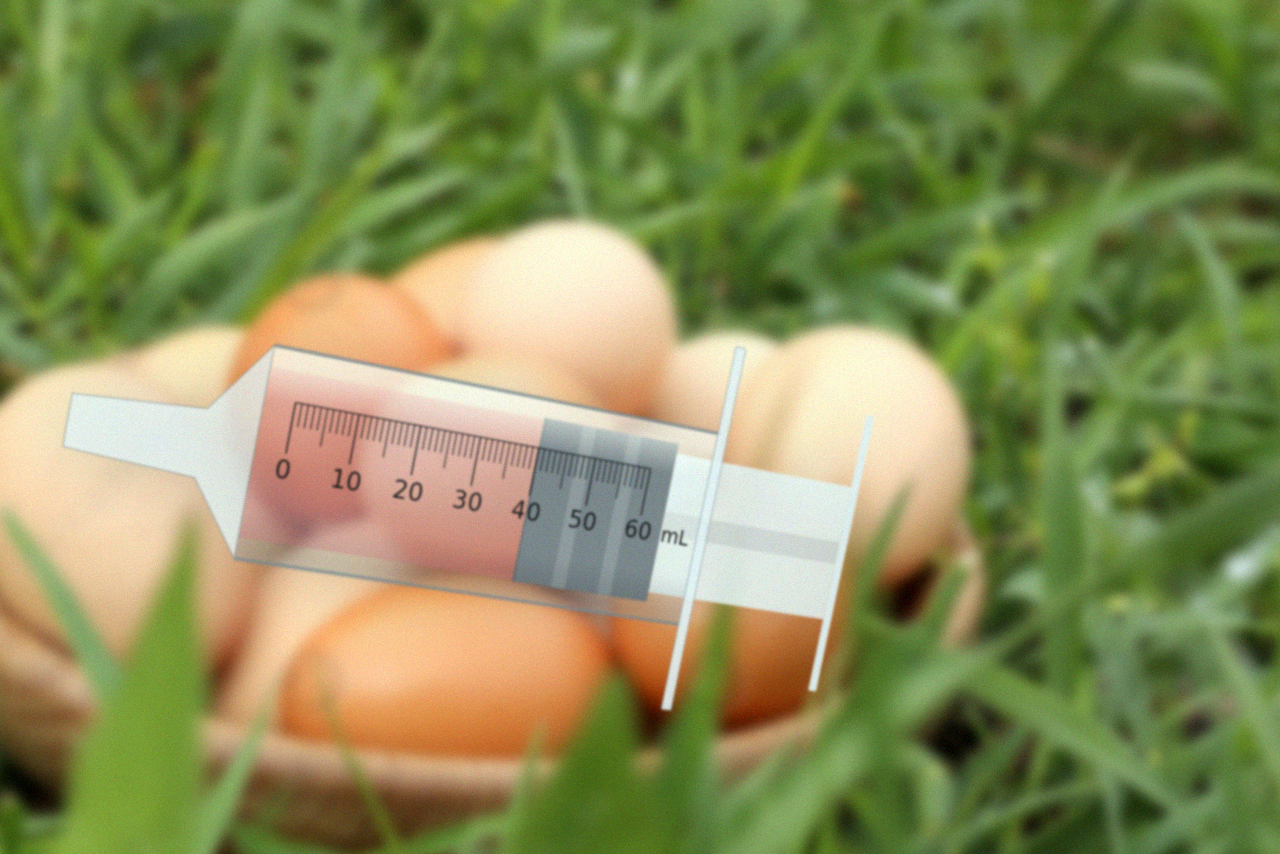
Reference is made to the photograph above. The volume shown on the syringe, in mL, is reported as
40 mL
